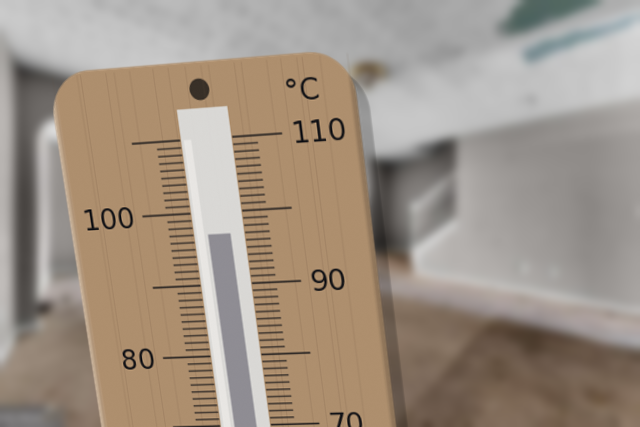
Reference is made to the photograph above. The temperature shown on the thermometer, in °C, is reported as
97 °C
